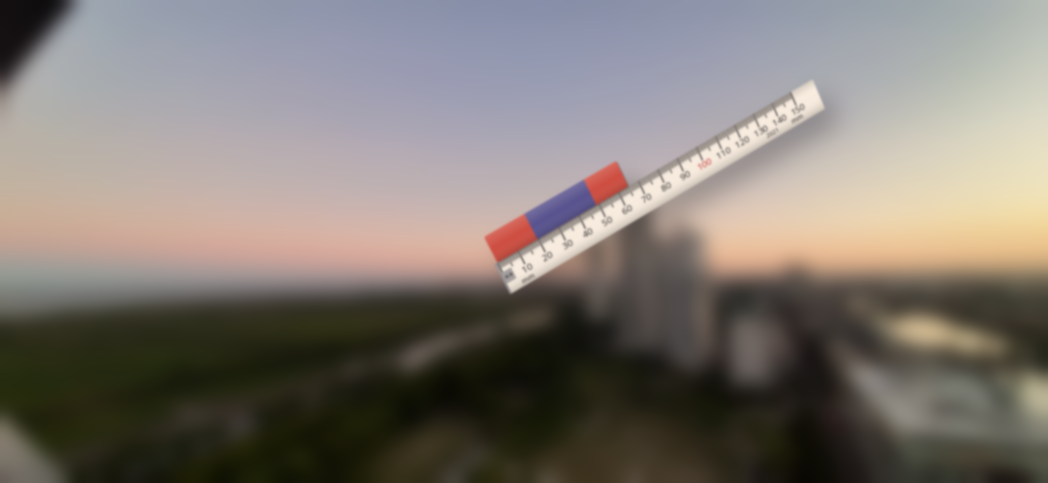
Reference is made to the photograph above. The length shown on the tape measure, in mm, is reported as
65 mm
